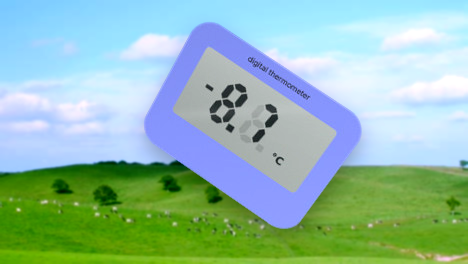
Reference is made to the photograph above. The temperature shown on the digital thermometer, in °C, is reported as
-8.7 °C
